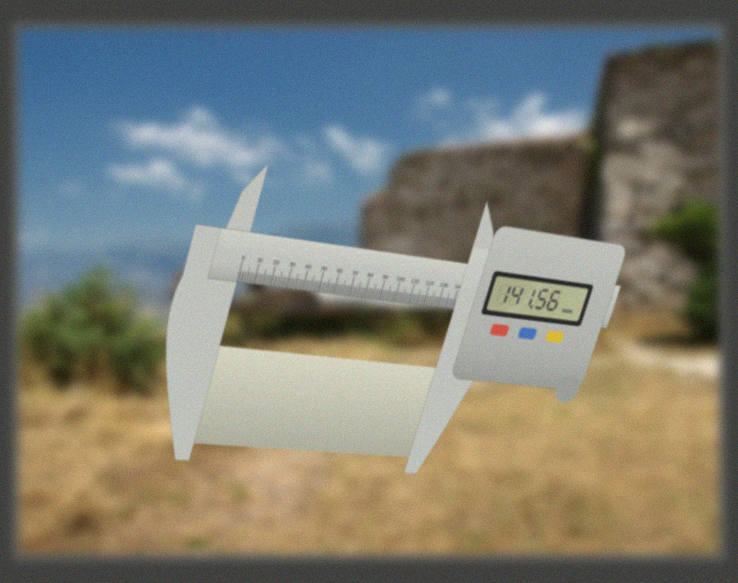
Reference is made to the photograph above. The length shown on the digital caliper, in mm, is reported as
141.56 mm
